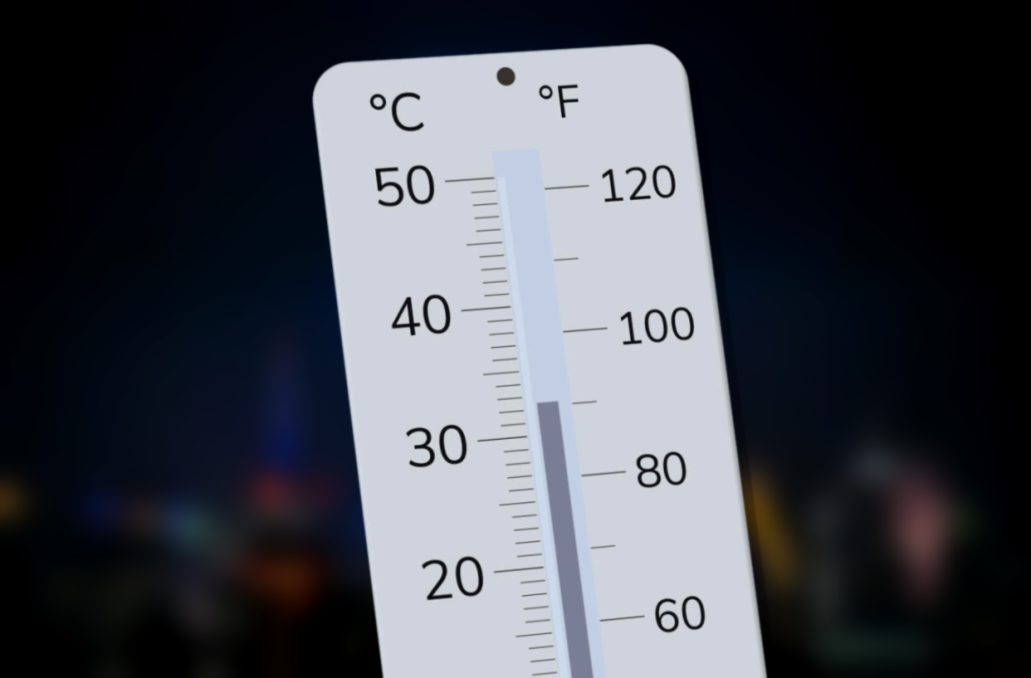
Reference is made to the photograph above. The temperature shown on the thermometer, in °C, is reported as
32.5 °C
